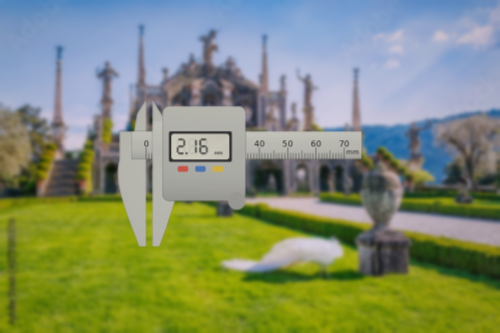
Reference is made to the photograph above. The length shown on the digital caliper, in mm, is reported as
2.16 mm
